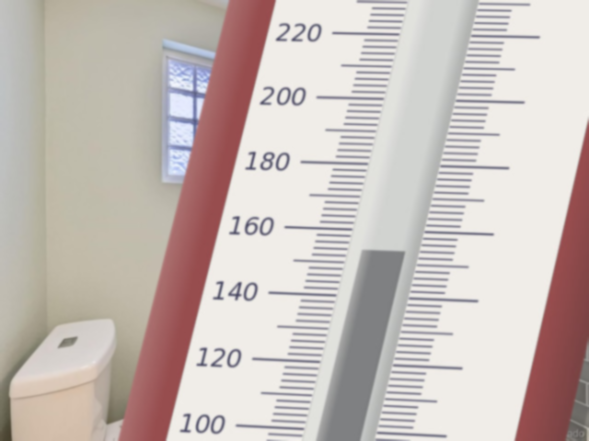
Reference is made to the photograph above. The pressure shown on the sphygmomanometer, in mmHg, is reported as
154 mmHg
